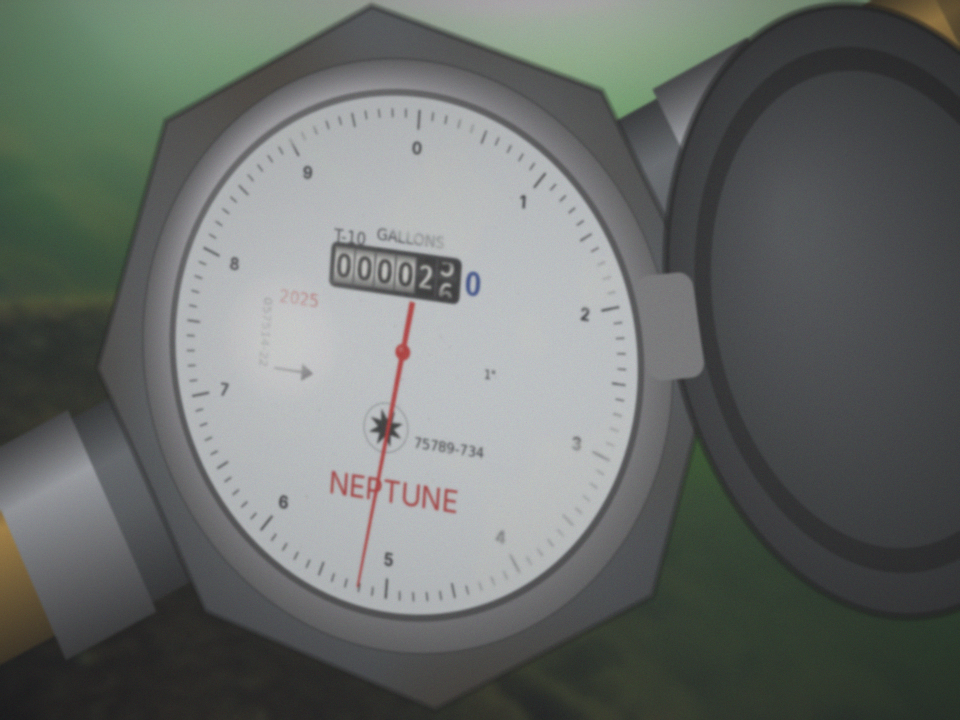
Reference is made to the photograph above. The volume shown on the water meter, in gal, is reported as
255.2 gal
